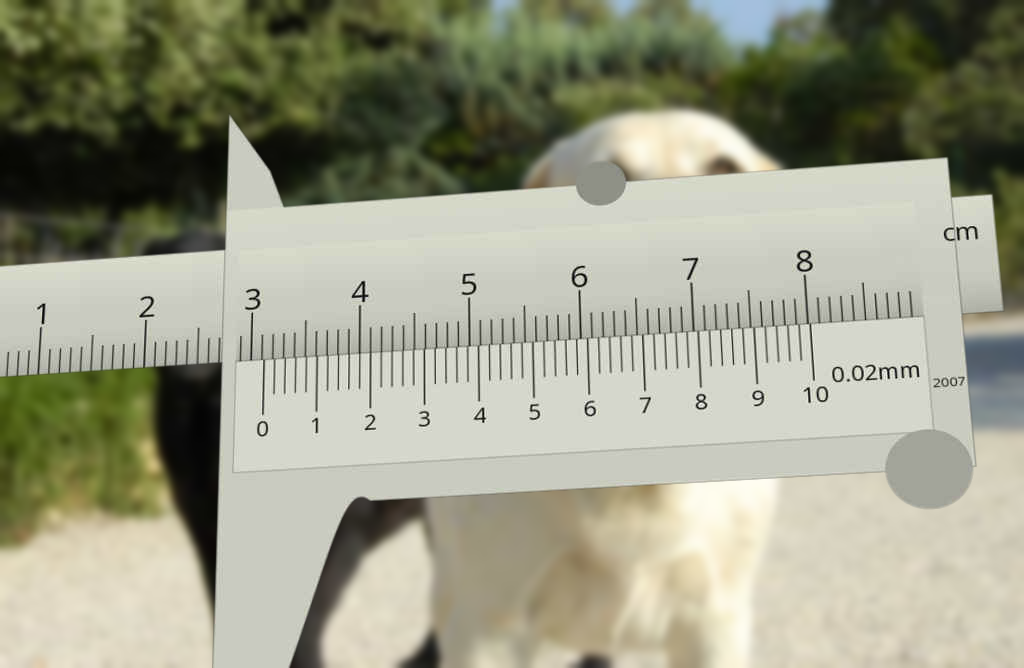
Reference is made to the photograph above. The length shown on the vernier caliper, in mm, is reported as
31.2 mm
